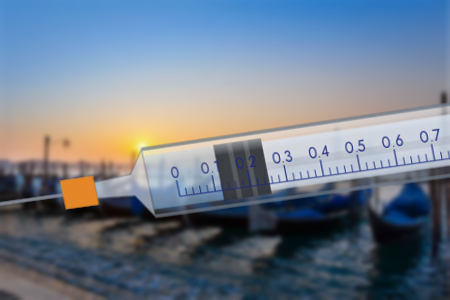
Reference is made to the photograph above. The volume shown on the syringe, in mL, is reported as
0.12 mL
